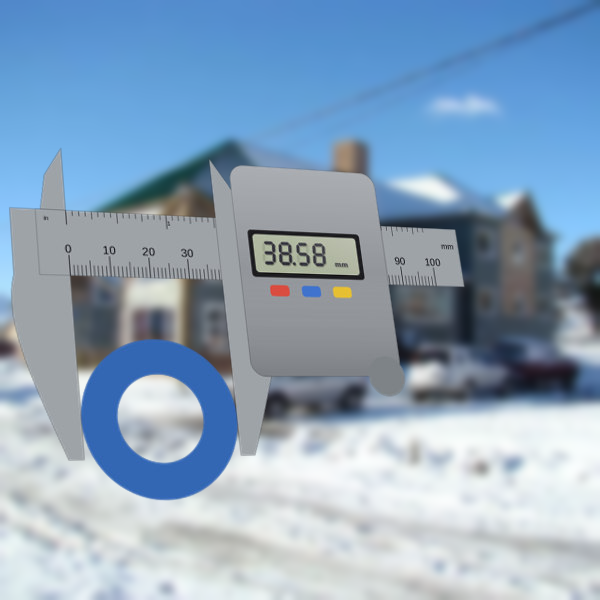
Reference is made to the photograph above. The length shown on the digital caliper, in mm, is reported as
38.58 mm
